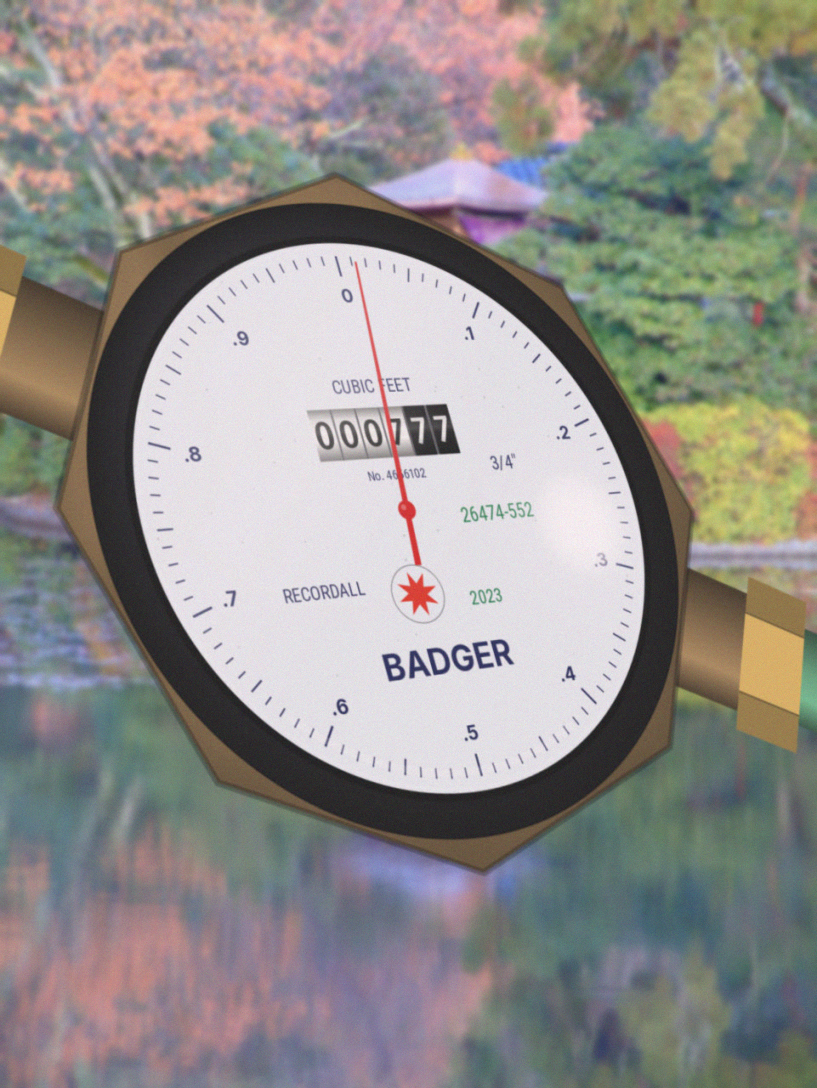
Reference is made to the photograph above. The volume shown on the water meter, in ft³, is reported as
777.01 ft³
